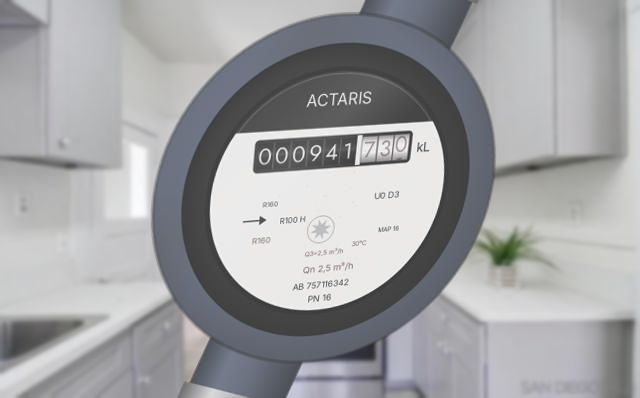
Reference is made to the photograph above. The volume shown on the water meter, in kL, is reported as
941.730 kL
